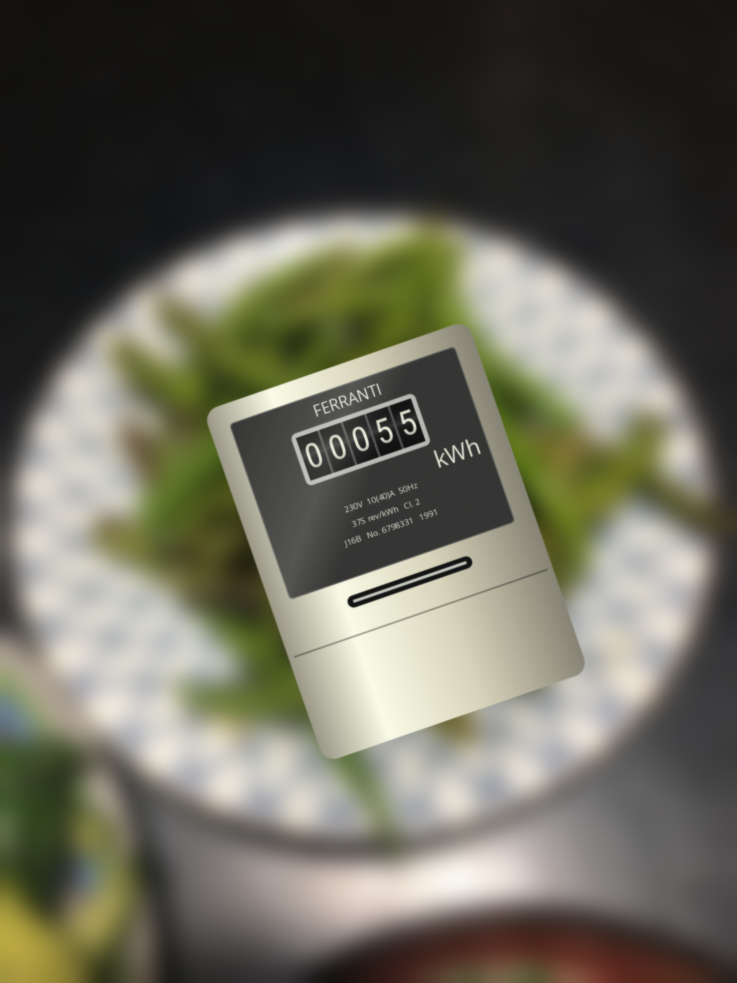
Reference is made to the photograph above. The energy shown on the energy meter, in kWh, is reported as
55 kWh
